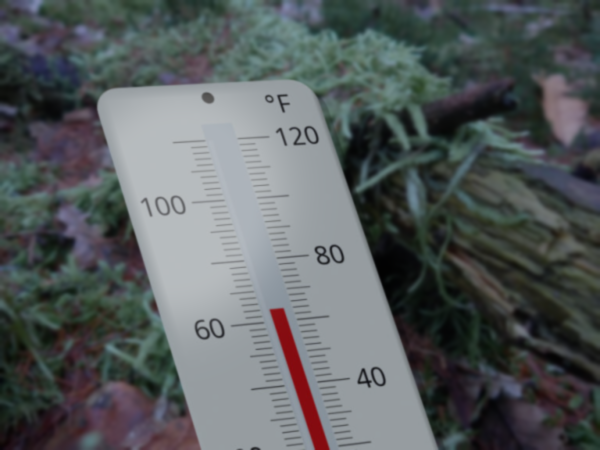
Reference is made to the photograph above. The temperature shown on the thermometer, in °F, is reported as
64 °F
